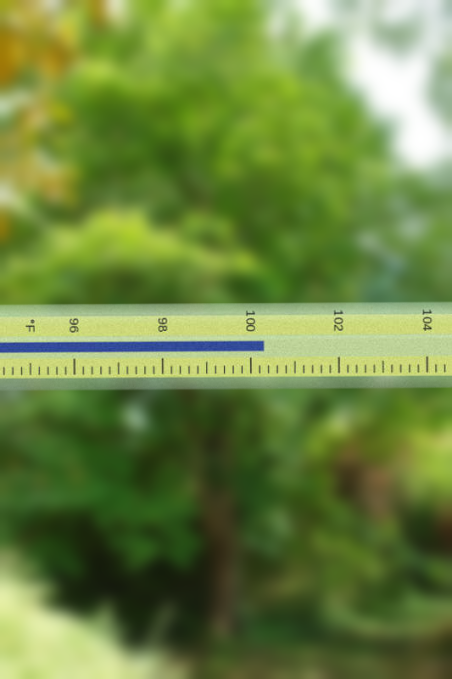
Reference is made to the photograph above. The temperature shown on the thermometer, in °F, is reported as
100.3 °F
